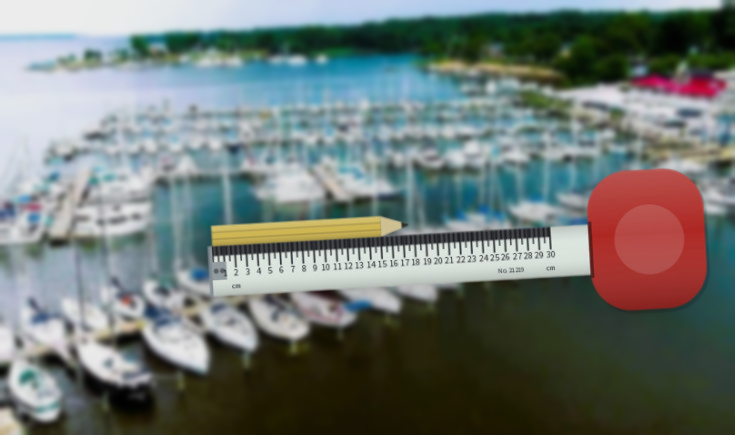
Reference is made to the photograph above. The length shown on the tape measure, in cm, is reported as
17.5 cm
